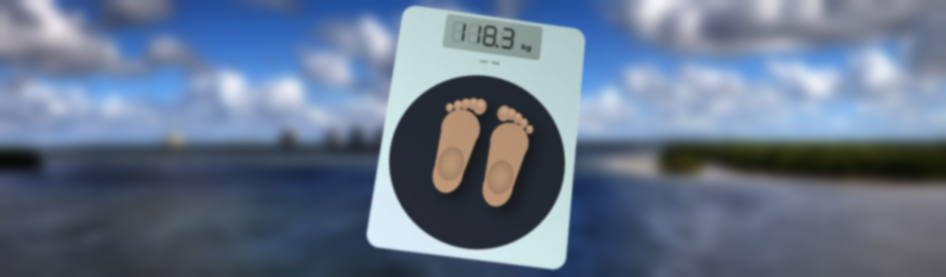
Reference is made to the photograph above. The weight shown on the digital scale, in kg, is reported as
118.3 kg
